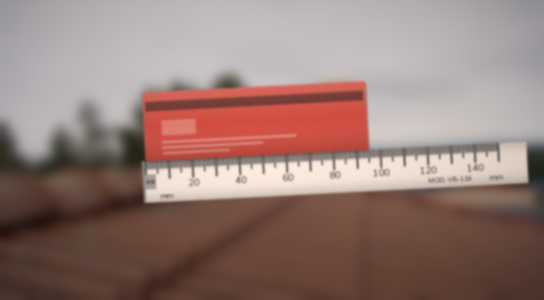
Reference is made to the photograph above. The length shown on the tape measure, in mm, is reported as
95 mm
